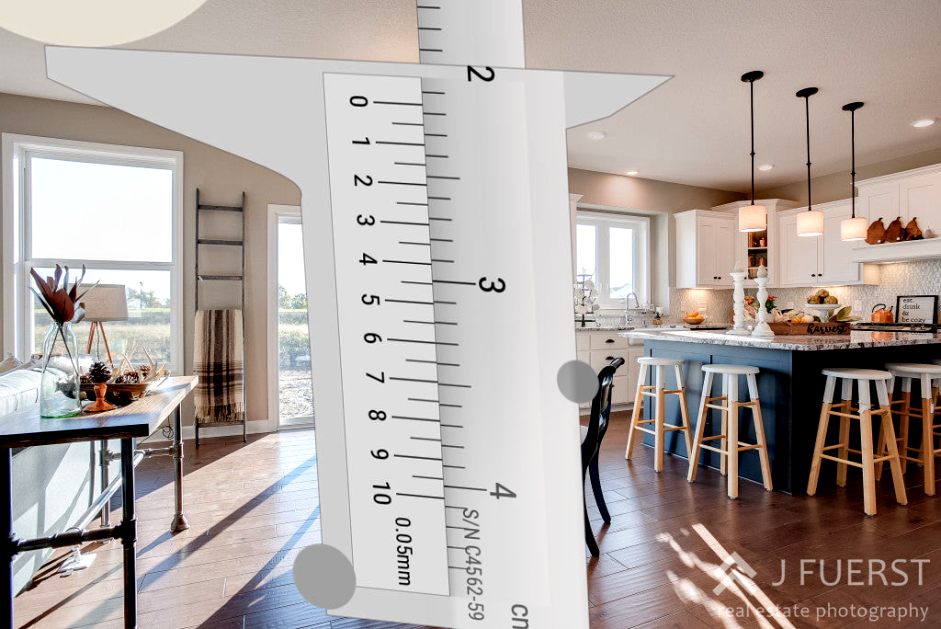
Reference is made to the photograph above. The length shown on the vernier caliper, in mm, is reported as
21.6 mm
